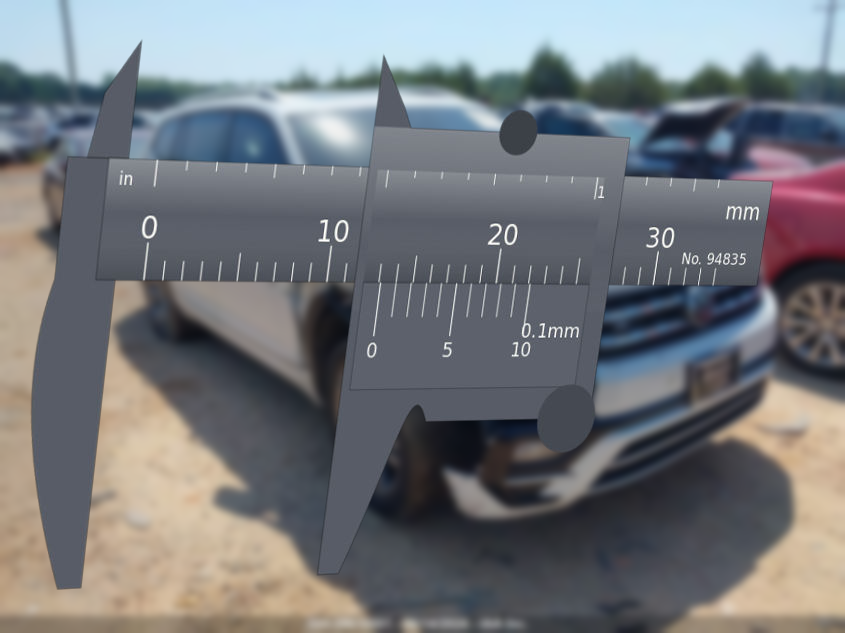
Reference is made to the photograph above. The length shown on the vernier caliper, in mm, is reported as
13.1 mm
